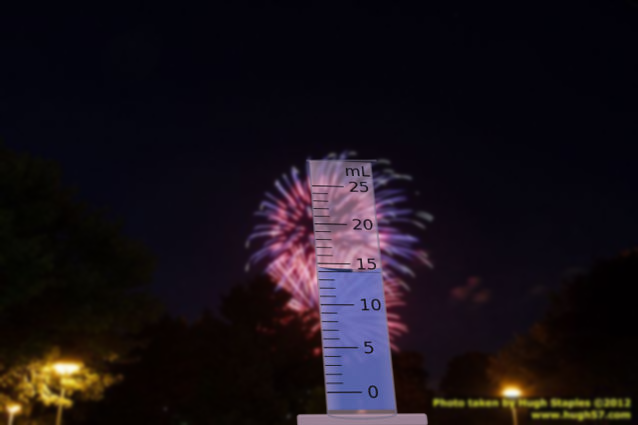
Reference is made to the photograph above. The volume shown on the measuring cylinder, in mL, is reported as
14 mL
